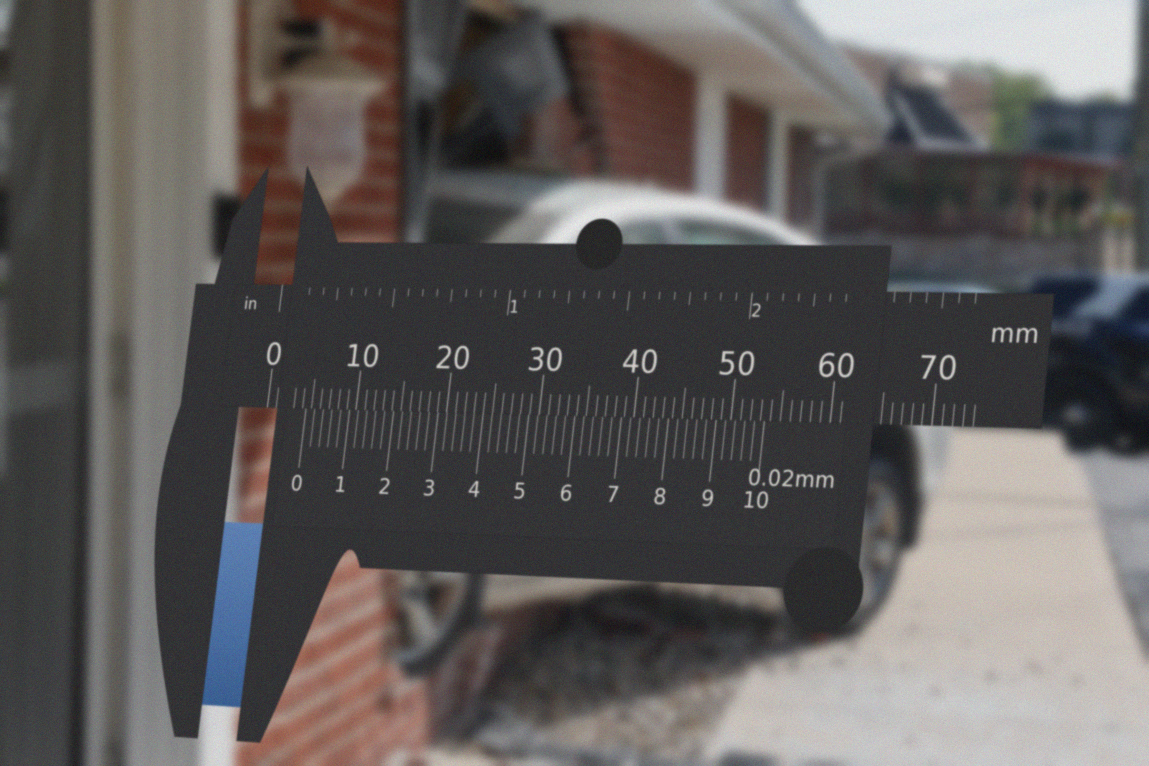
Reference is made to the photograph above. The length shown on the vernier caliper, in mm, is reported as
4.4 mm
